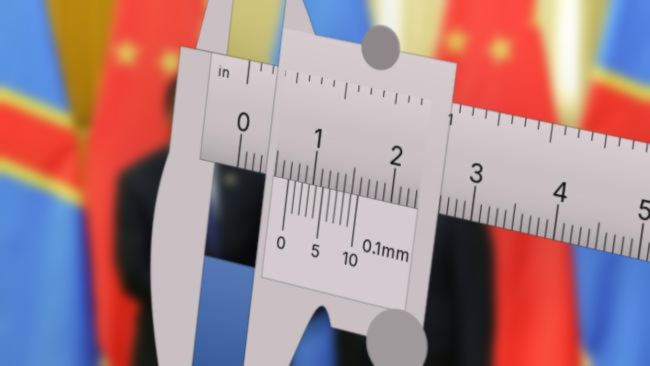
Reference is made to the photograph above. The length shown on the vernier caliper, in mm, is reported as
6.8 mm
